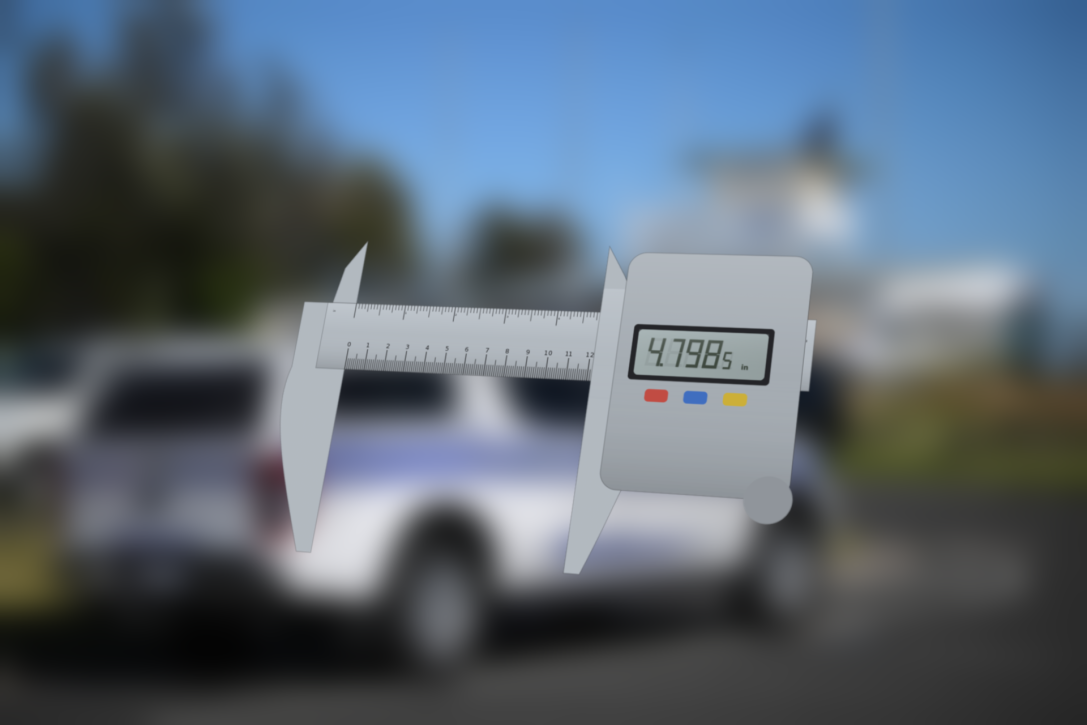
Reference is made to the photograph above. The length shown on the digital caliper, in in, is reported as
4.7985 in
